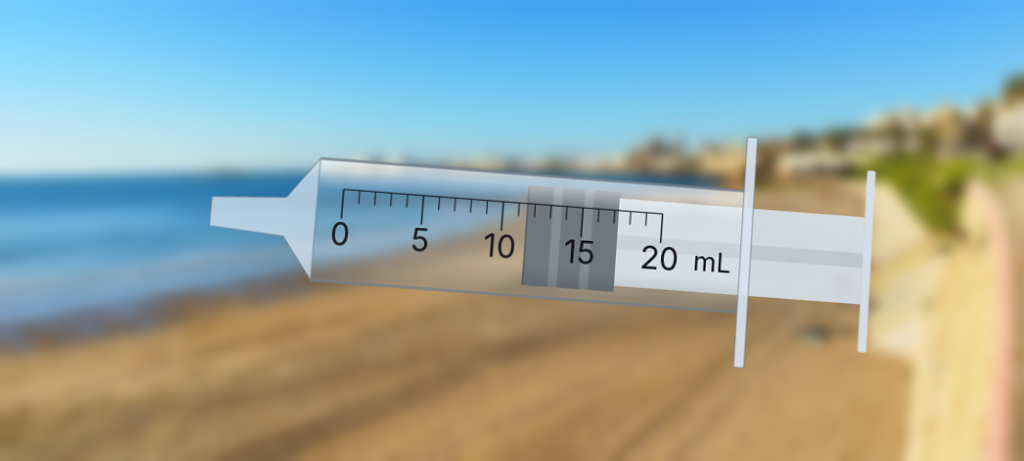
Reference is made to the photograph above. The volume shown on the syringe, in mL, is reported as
11.5 mL
